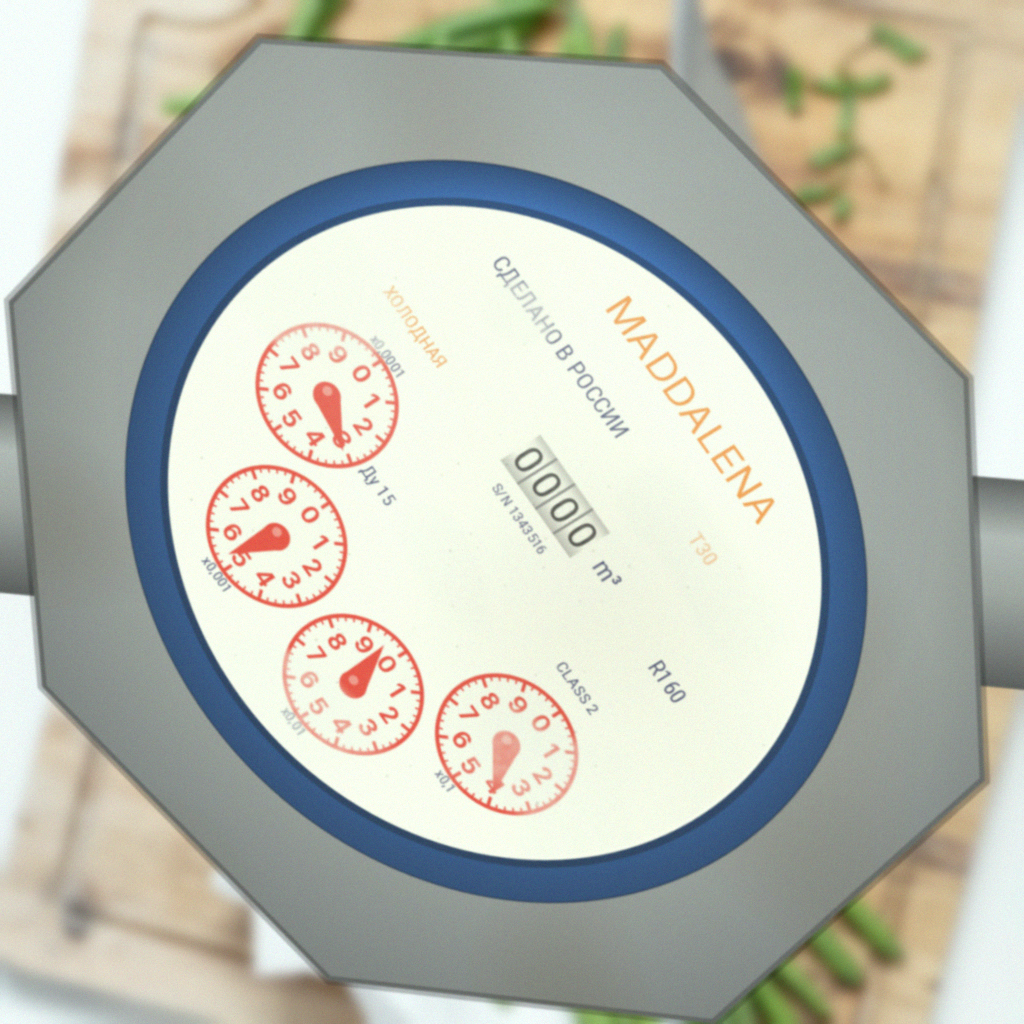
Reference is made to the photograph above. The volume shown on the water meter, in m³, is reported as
0.3953 m³
